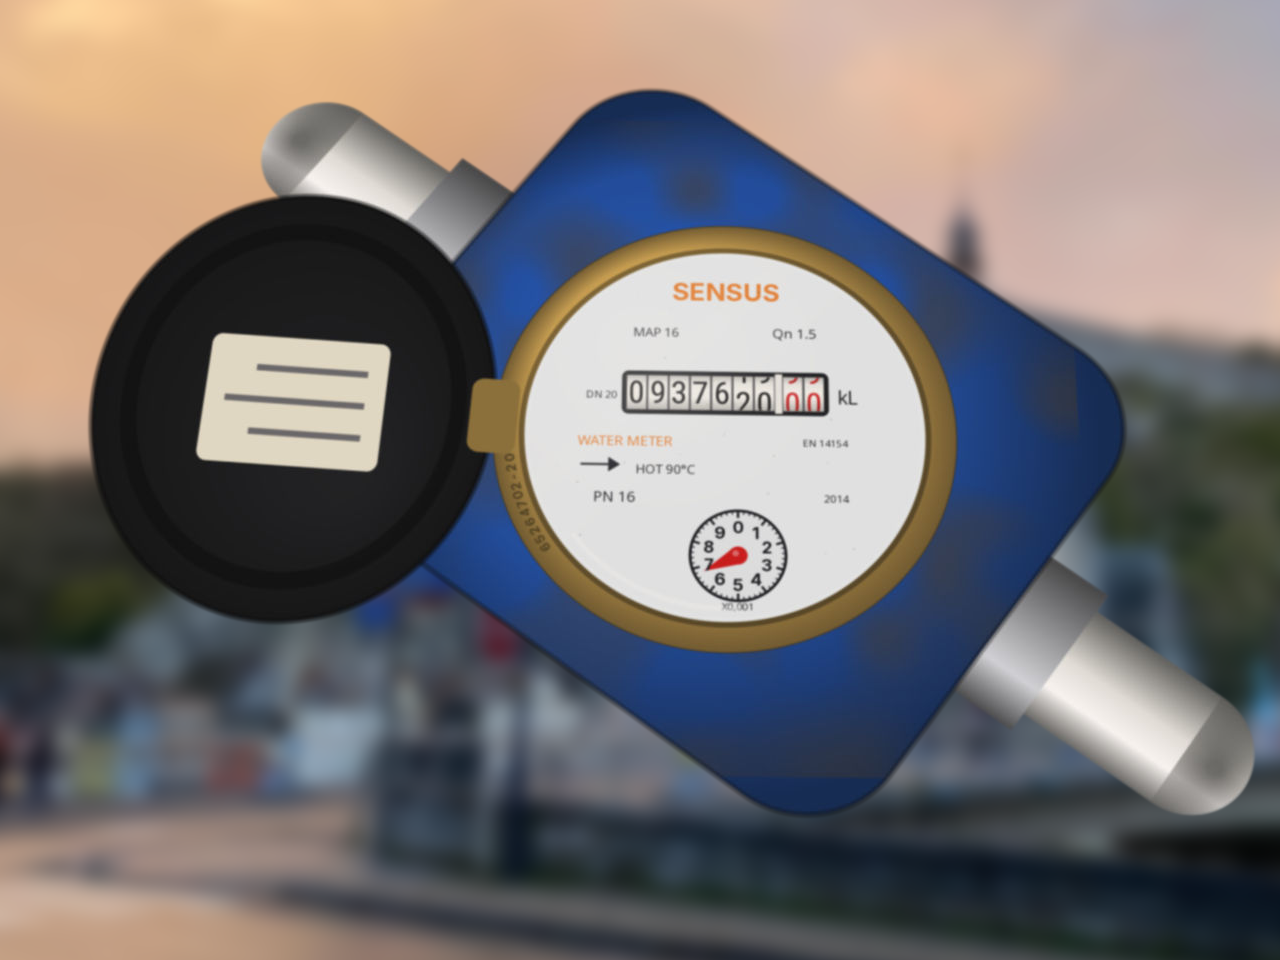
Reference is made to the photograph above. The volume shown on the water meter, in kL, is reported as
937619.996 kL
